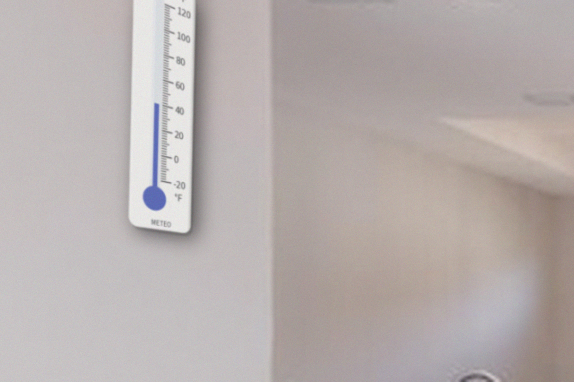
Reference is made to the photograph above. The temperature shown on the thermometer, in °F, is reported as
40 °F
